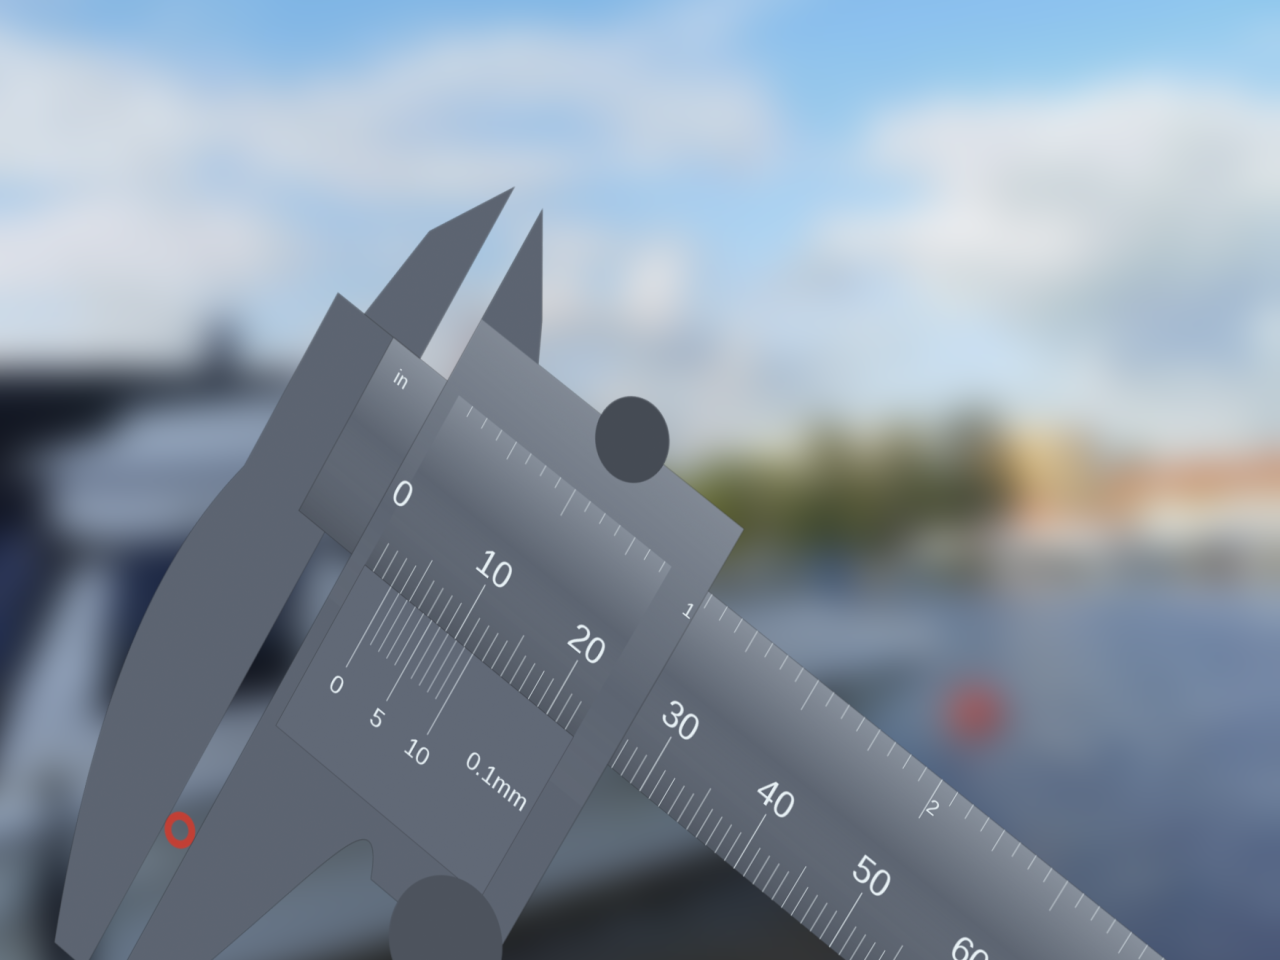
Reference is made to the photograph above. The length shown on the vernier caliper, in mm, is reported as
3.0 mm
